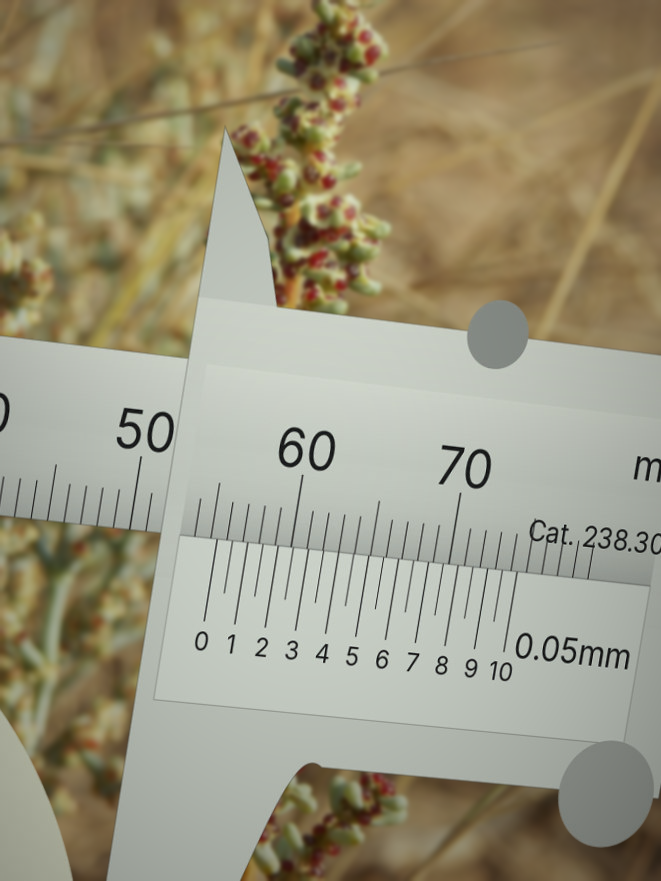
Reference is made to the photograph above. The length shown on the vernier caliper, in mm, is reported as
55.4 mm
